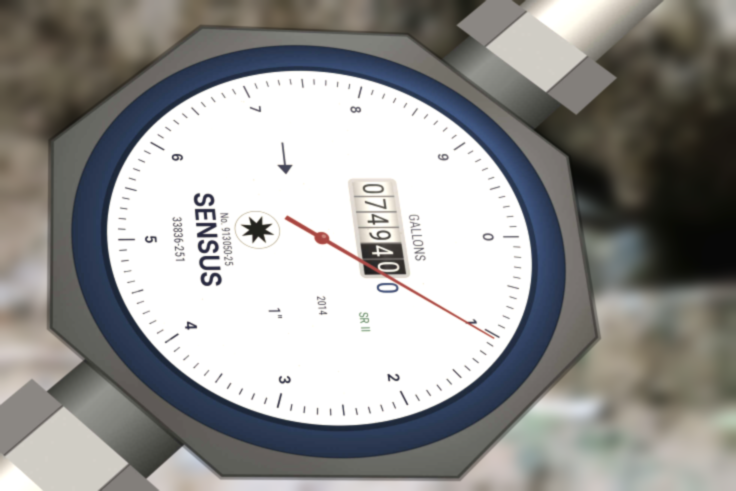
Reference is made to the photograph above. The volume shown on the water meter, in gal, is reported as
749401.0 gal
